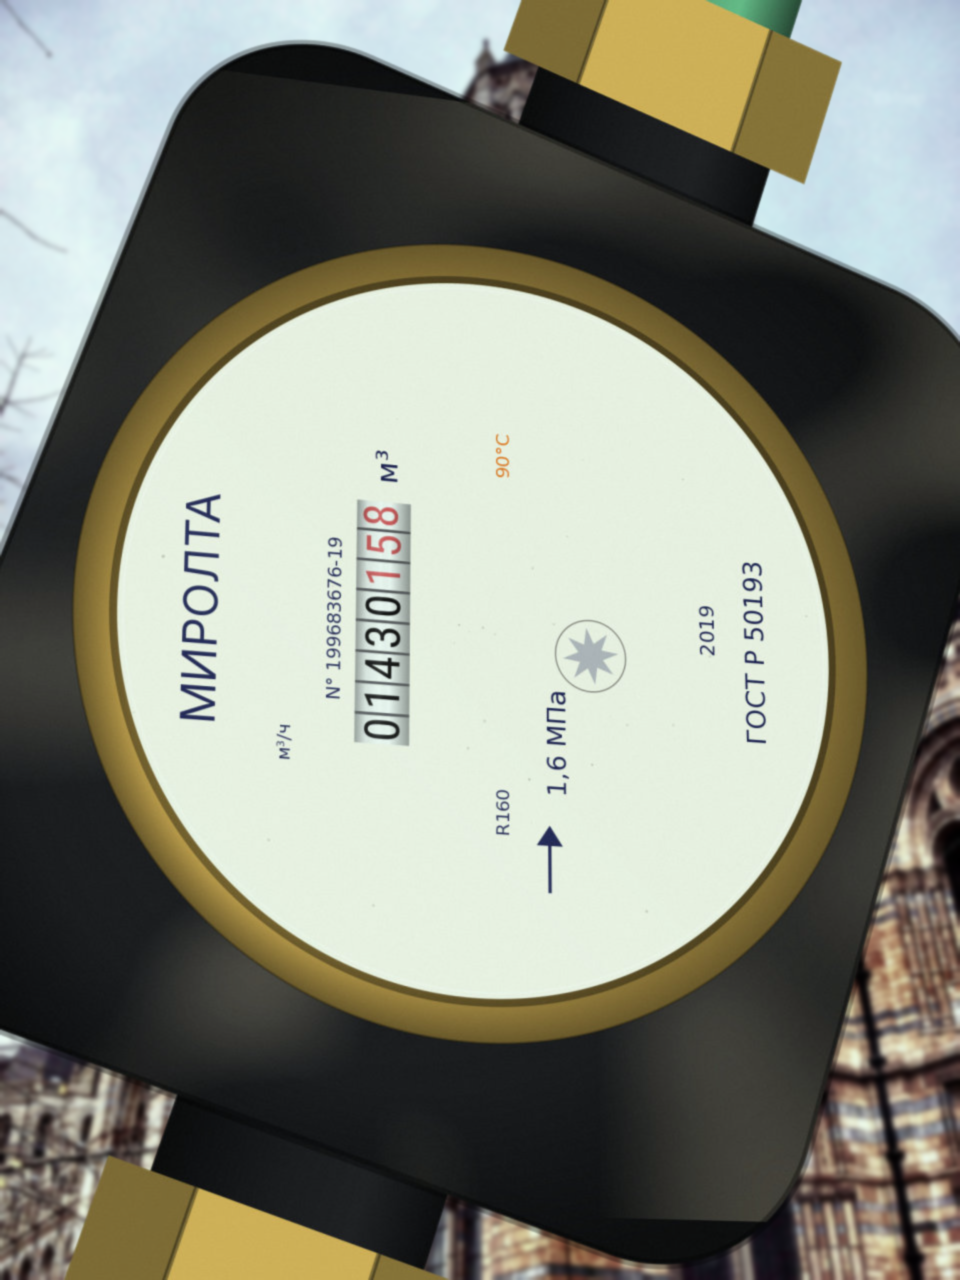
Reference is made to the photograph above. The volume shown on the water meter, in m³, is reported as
1430.158 m³
